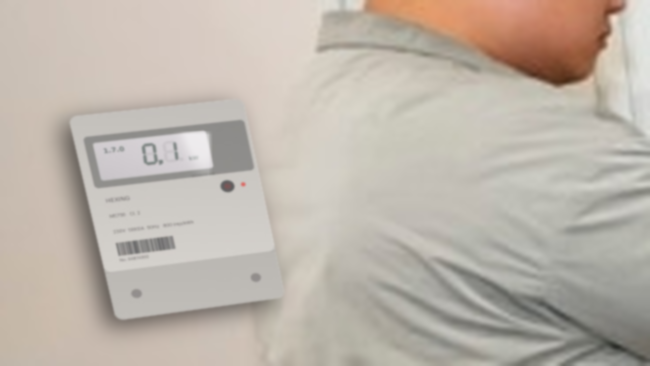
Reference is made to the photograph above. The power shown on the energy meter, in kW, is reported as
0.1 kW
